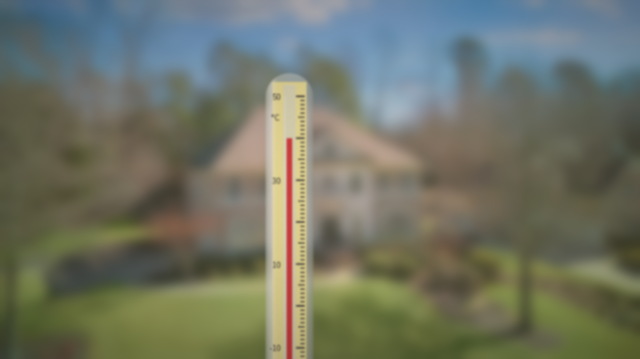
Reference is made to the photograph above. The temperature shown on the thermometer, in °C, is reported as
40 °C
